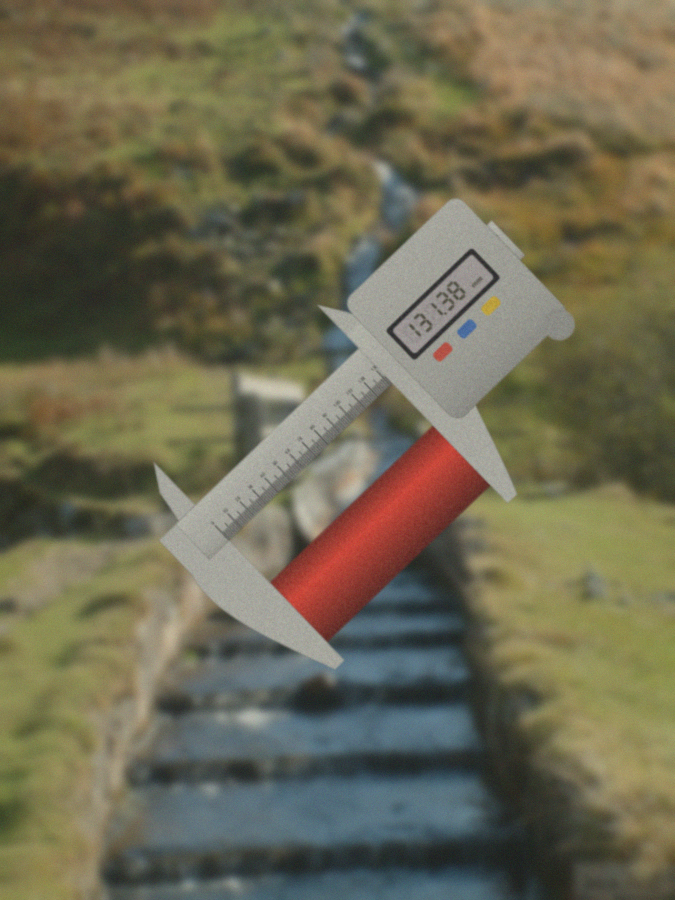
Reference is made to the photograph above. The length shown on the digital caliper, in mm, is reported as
131.38 mm
